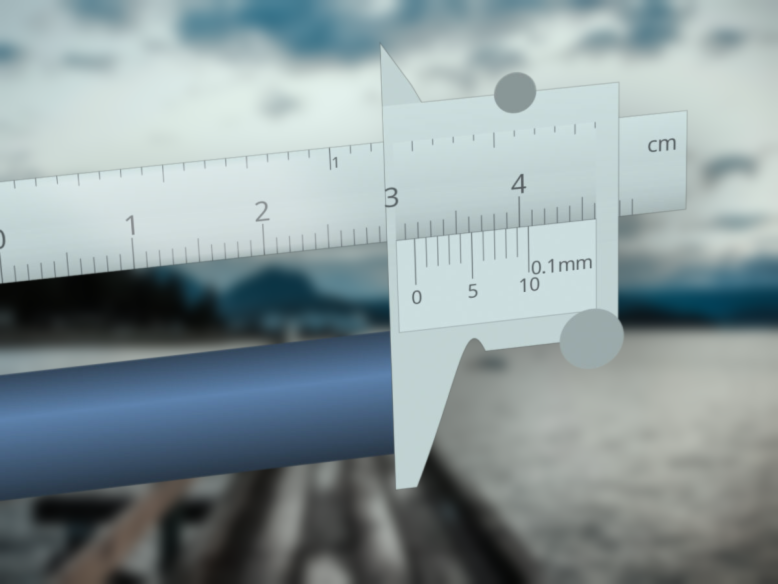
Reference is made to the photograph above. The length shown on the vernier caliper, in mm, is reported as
31.7 mm
